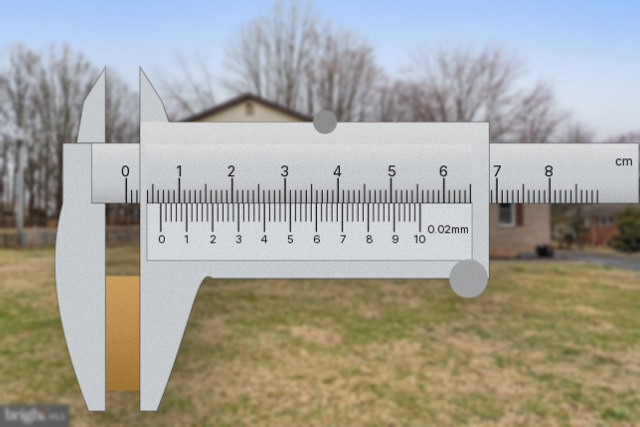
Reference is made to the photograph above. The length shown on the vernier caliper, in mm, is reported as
6.5 mm
